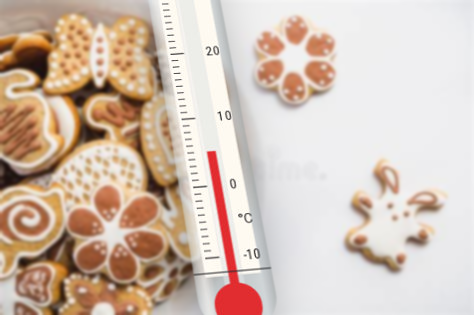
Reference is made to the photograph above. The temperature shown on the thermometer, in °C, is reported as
5 °C
